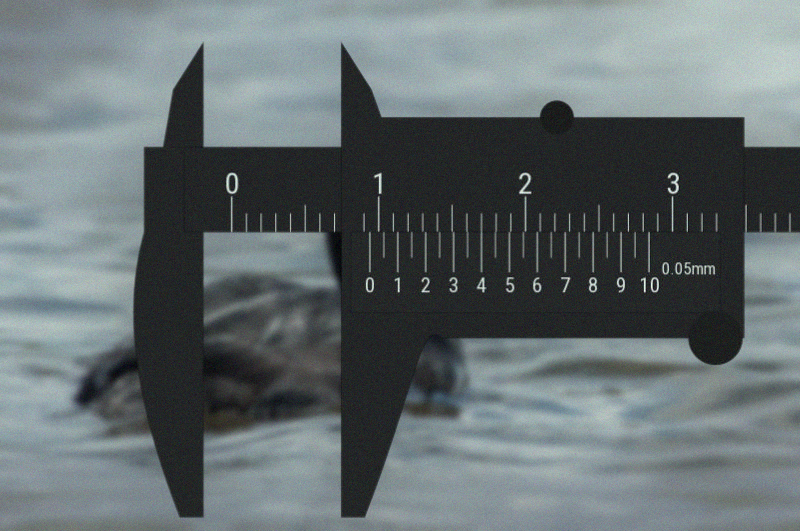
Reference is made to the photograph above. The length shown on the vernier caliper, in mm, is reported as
9.4 mm
